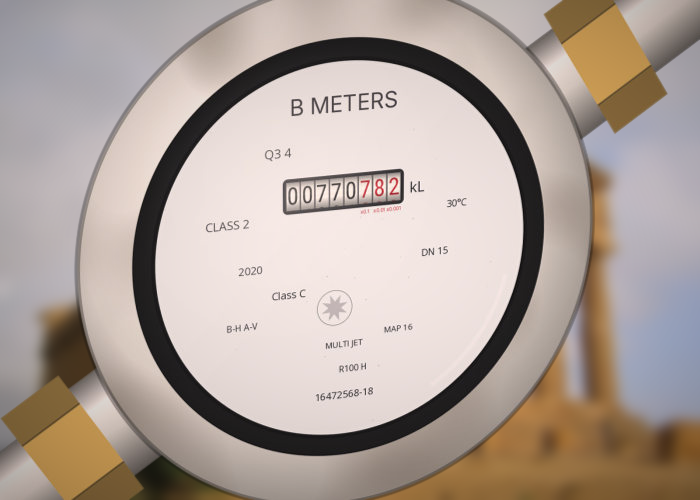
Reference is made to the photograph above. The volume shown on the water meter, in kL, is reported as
770.782 kL
